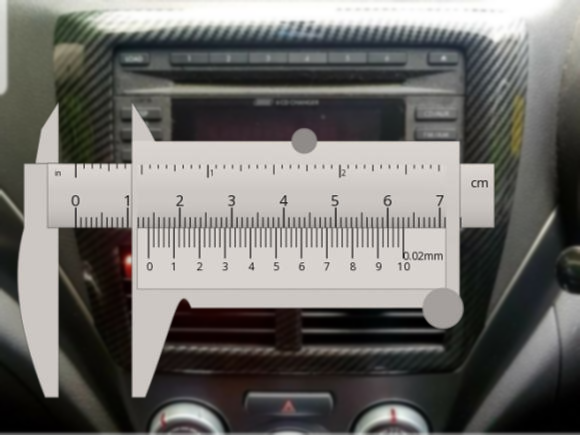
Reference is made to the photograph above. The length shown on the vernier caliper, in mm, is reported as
14.0 mm
